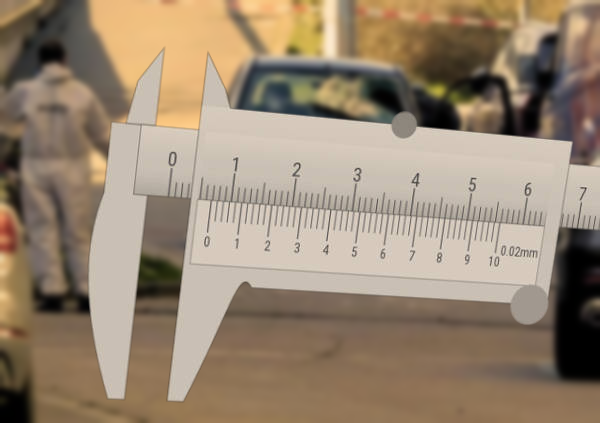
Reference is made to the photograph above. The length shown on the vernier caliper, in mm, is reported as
6.8 mm
